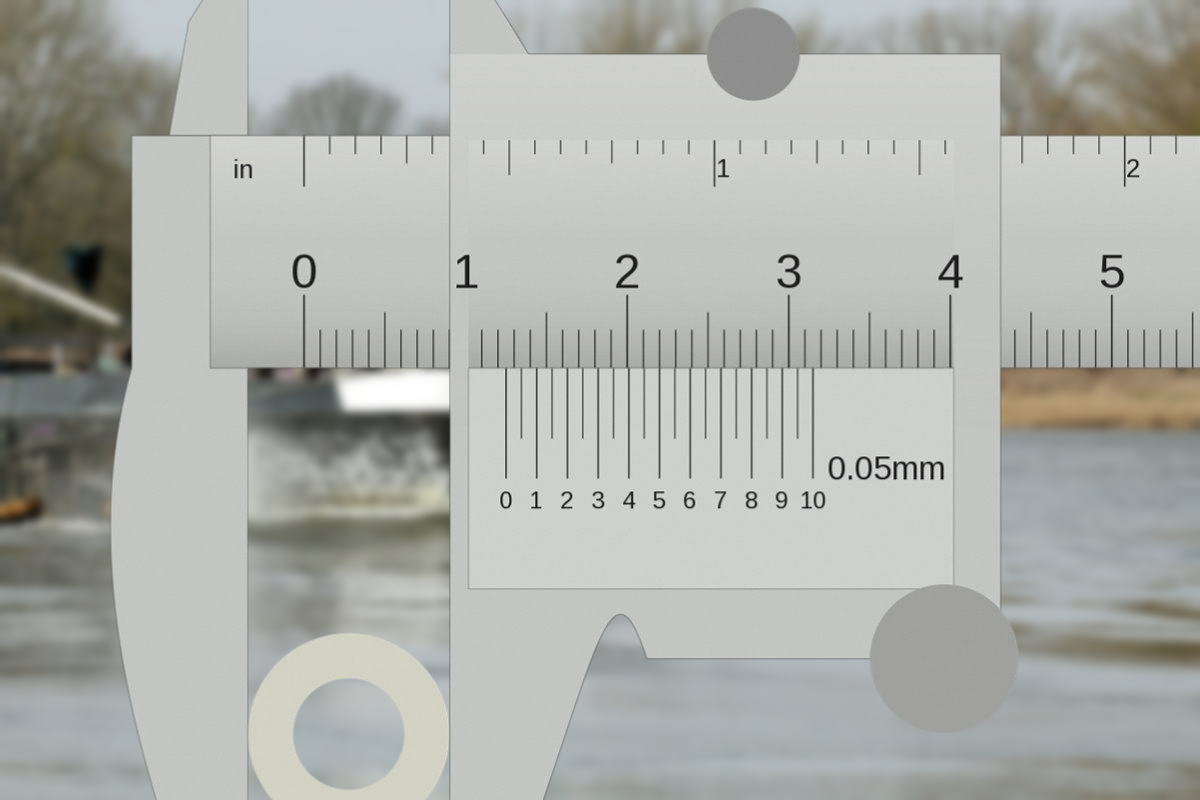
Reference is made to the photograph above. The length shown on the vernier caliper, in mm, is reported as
12.5 mm
